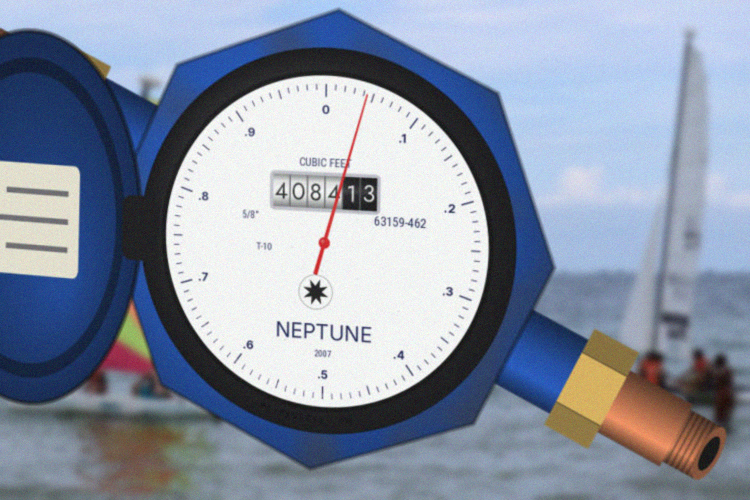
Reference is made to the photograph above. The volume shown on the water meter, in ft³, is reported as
408413.04 ft³
